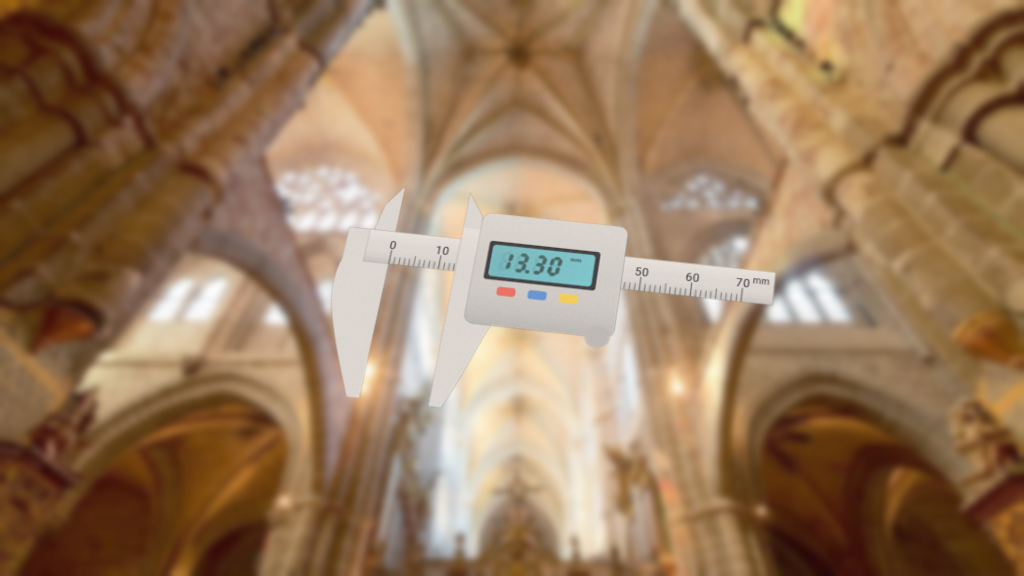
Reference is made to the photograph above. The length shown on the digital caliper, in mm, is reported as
13.30 mm
